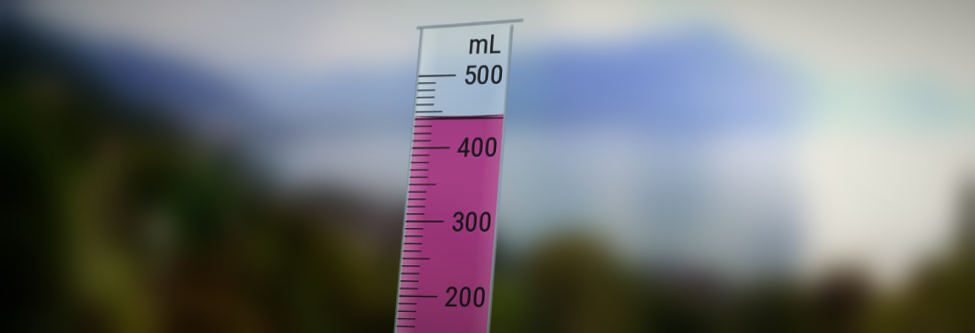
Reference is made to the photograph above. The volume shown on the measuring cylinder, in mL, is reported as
440 mL
